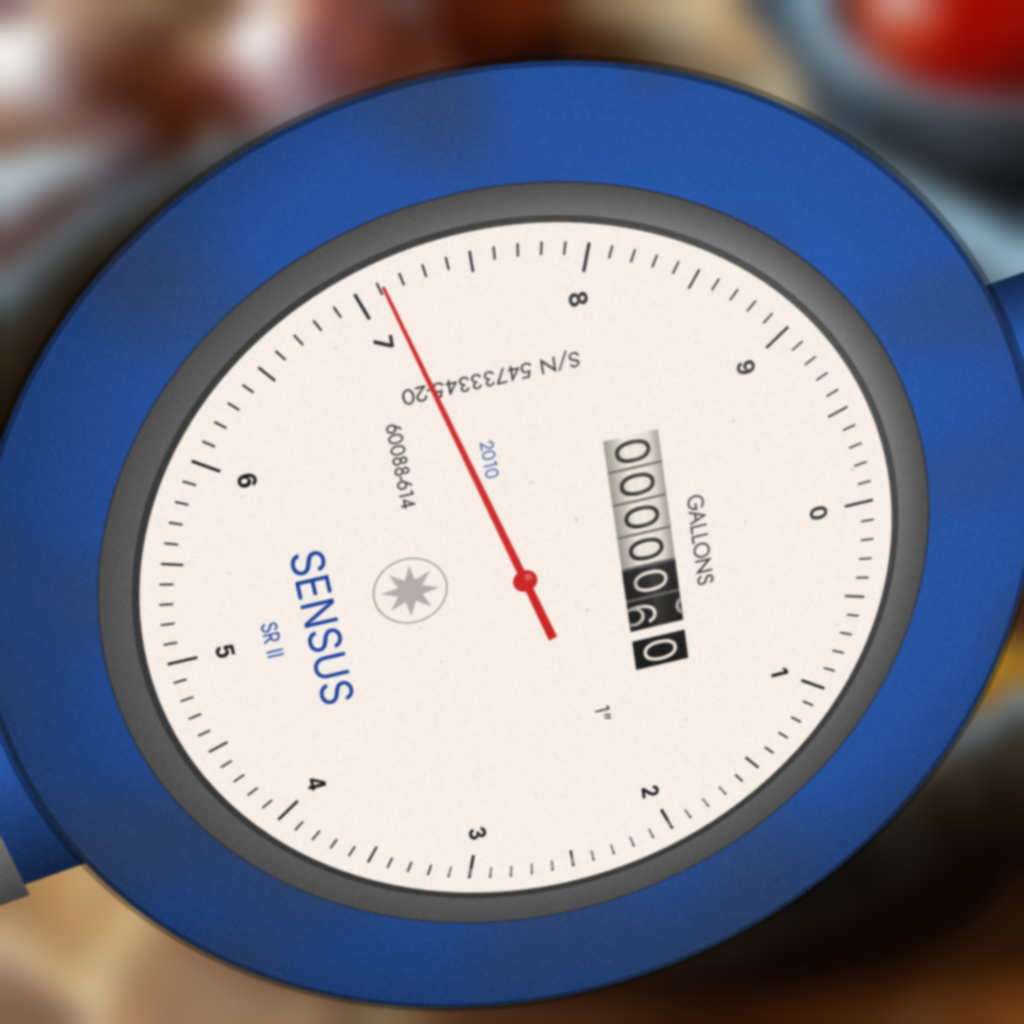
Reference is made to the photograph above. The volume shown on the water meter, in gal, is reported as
57.1 gal
